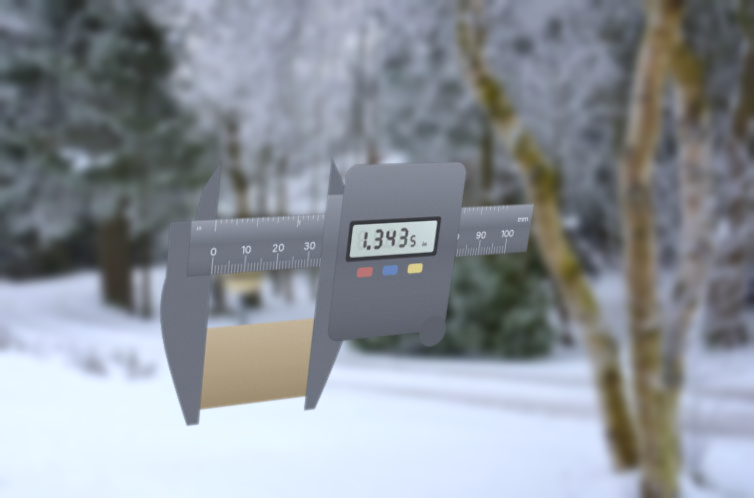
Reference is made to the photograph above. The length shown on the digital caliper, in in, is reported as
1.3435 in
